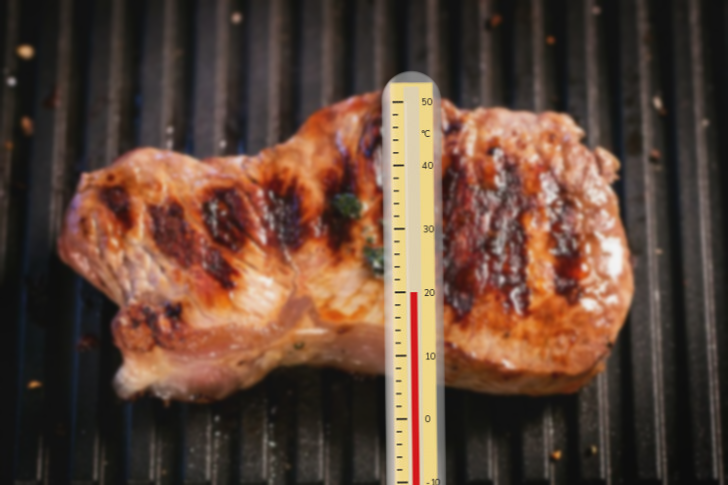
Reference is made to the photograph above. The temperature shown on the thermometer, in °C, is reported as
20 °C
